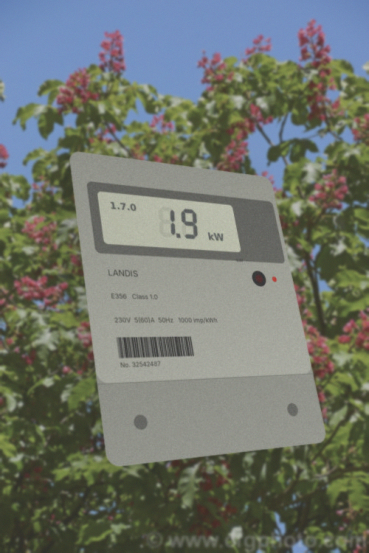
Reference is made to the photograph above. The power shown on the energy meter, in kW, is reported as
1.9 kW
